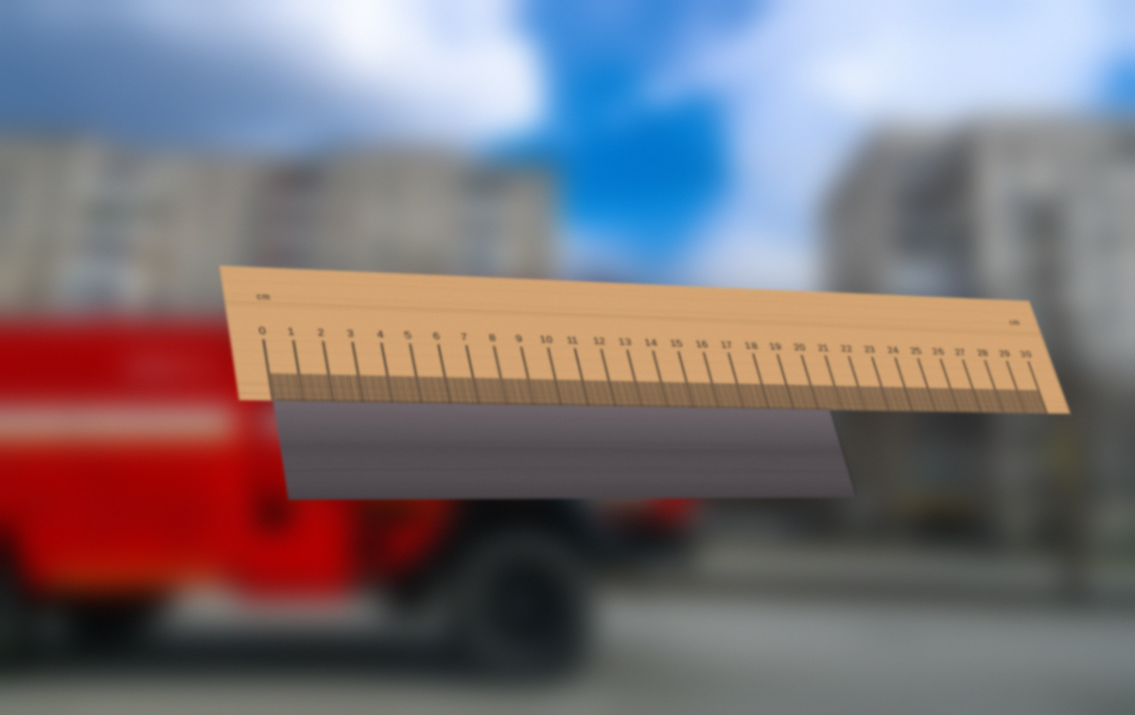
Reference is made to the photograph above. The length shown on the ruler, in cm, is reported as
20.5 cm
